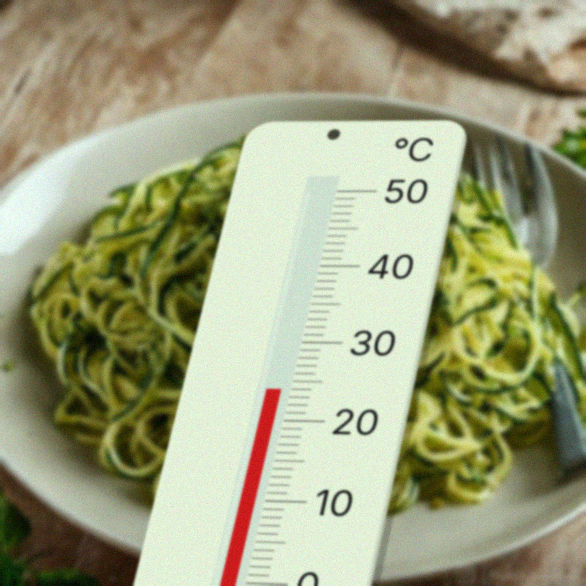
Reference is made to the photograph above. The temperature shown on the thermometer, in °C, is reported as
24 °C
